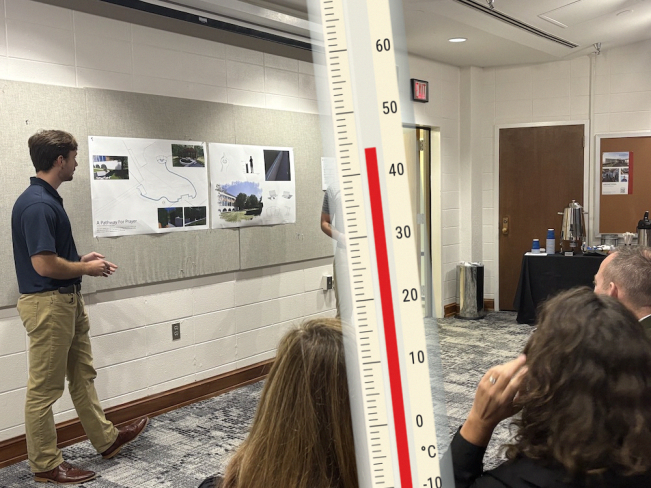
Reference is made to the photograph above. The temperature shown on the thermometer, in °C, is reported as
44 °C
